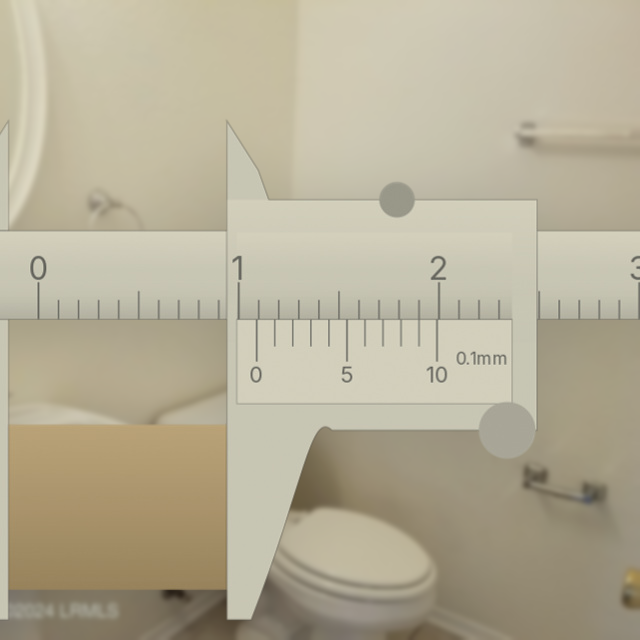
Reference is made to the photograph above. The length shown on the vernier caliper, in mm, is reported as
10.9 mm
